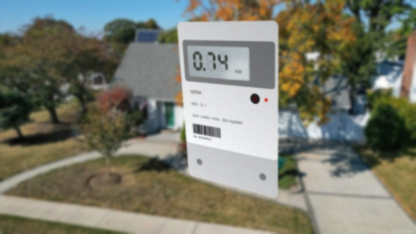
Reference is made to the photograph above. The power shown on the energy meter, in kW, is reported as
0.74 kW
